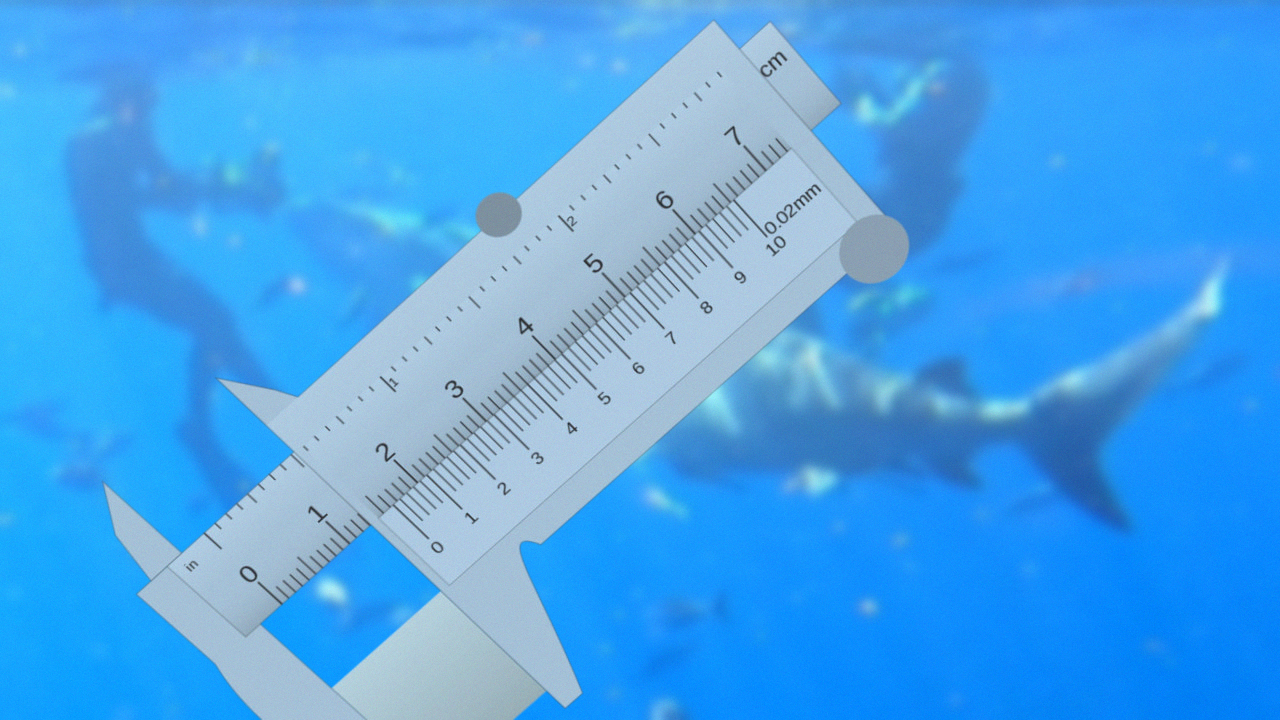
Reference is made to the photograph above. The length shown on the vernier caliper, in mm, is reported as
16.4 mm
